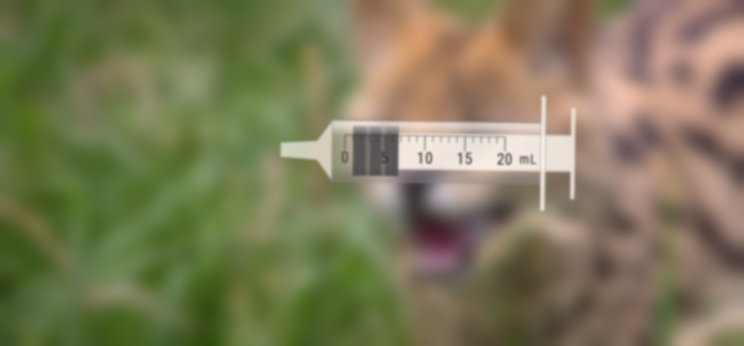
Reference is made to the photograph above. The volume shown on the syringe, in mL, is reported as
1 mL
